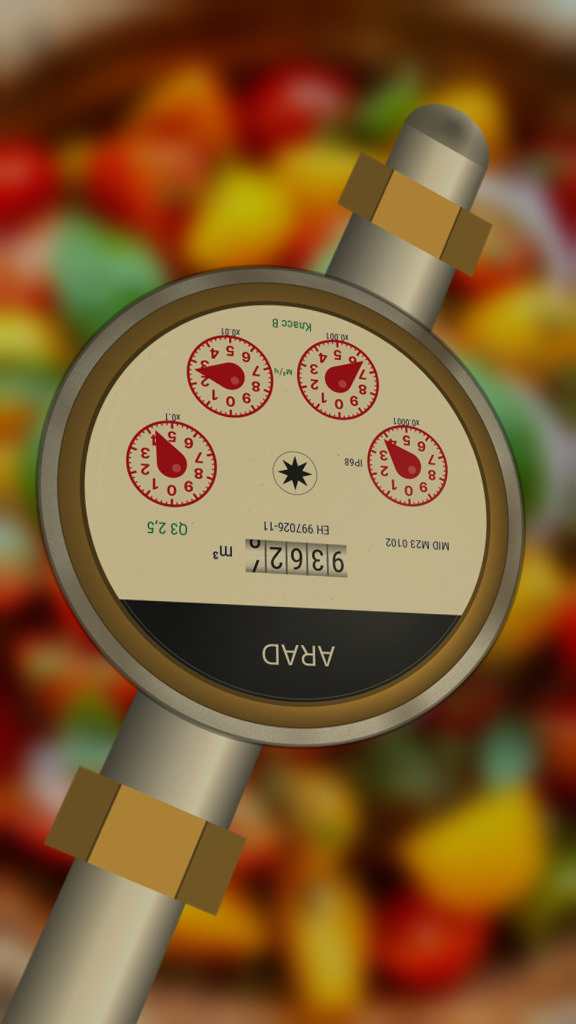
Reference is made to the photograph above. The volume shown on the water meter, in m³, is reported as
93627.4263 m³
